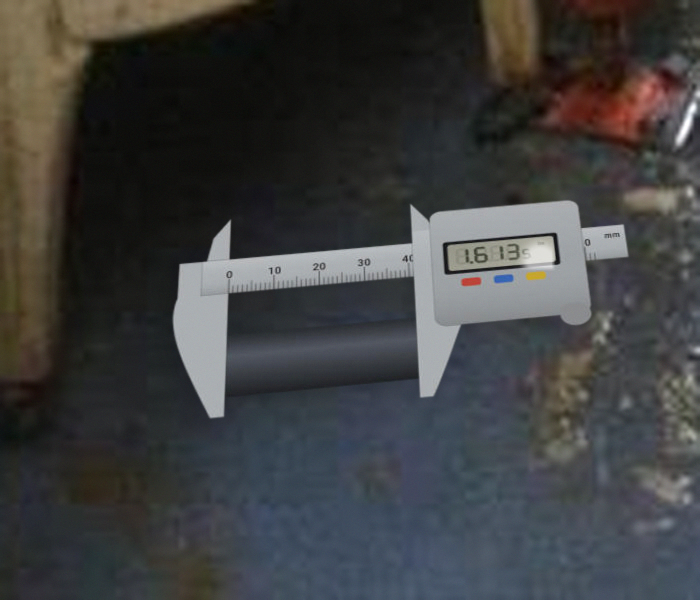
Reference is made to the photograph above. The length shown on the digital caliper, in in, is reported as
1.6135 in
